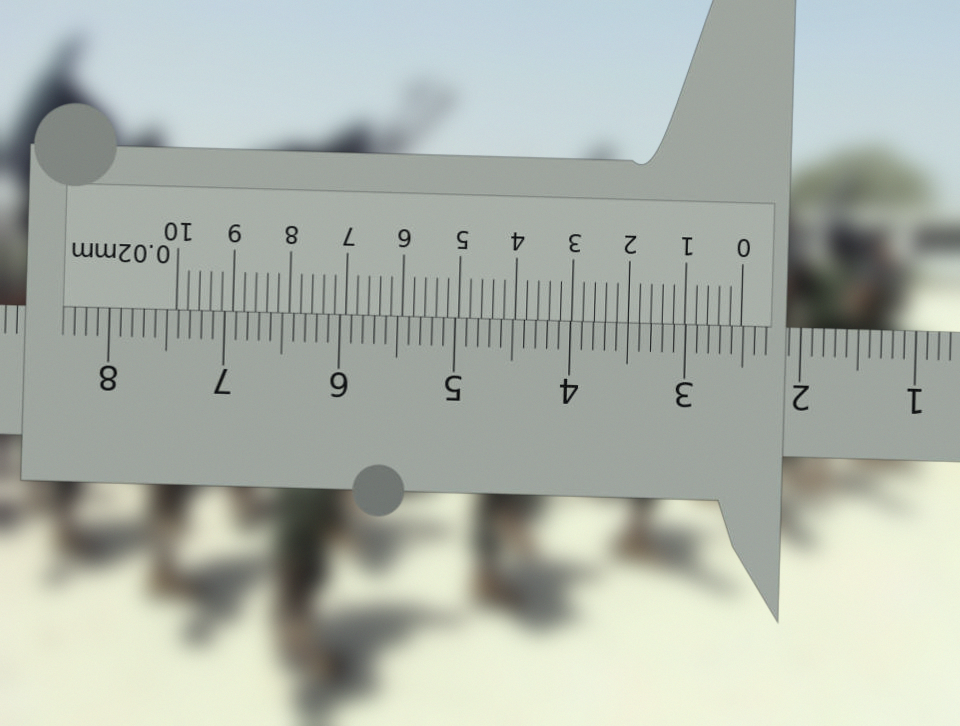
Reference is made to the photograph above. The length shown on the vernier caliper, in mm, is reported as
25.2 mm
